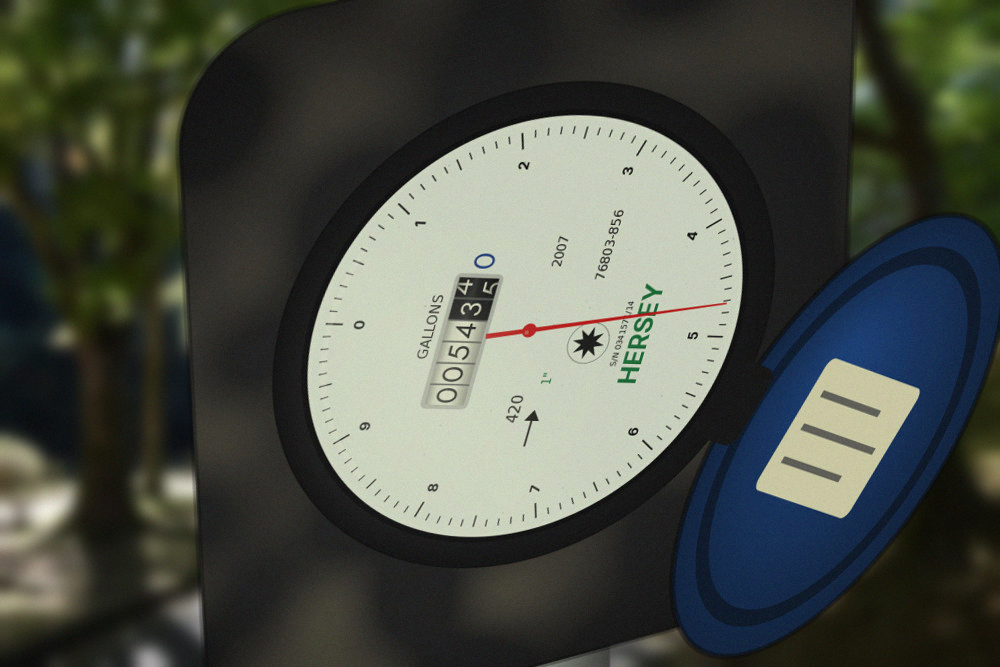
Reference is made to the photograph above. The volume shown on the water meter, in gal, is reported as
54344.7 gal
